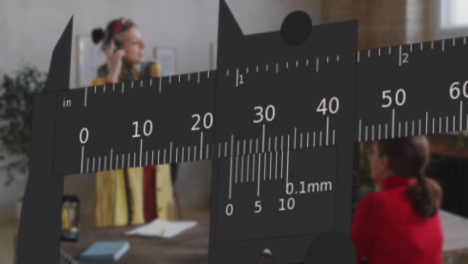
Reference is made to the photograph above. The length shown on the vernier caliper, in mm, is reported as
25.0 mm
